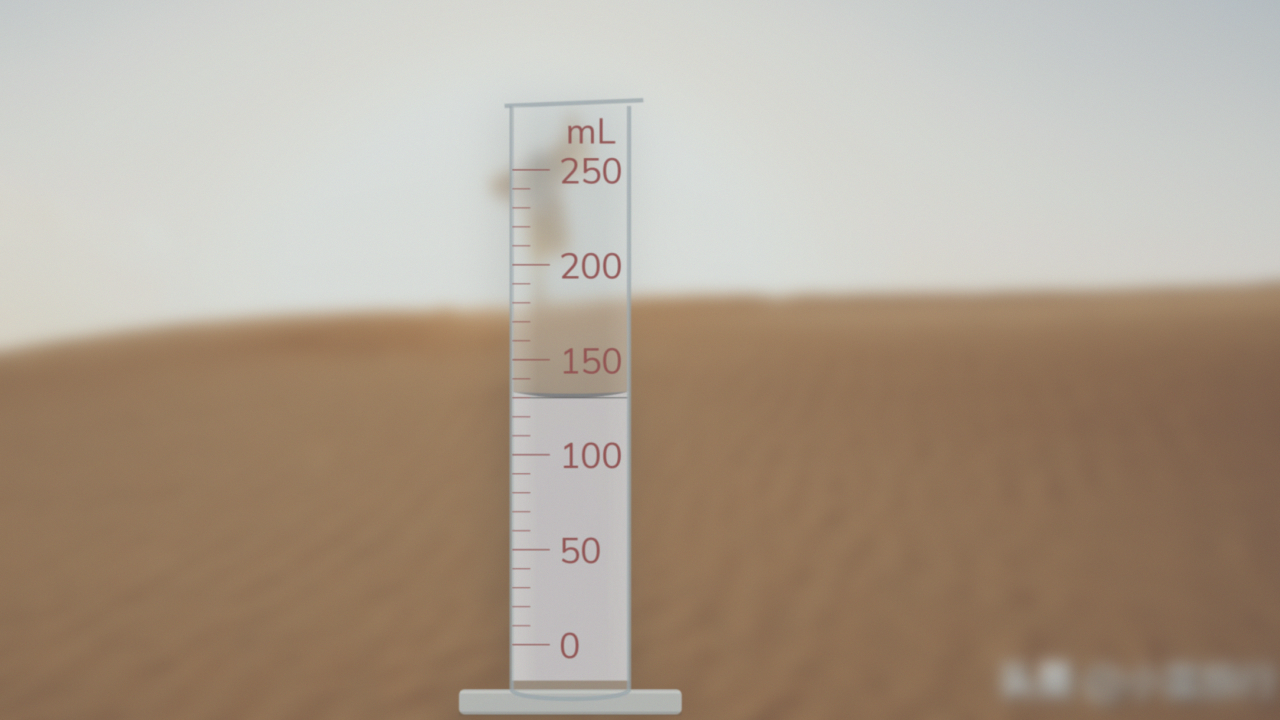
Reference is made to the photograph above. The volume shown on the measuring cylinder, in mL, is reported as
130 mL
